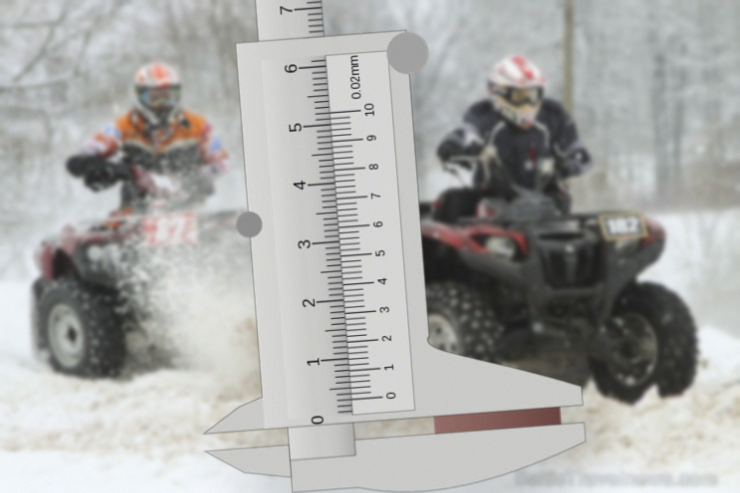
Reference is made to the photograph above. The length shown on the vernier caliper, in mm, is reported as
3.0 mm
